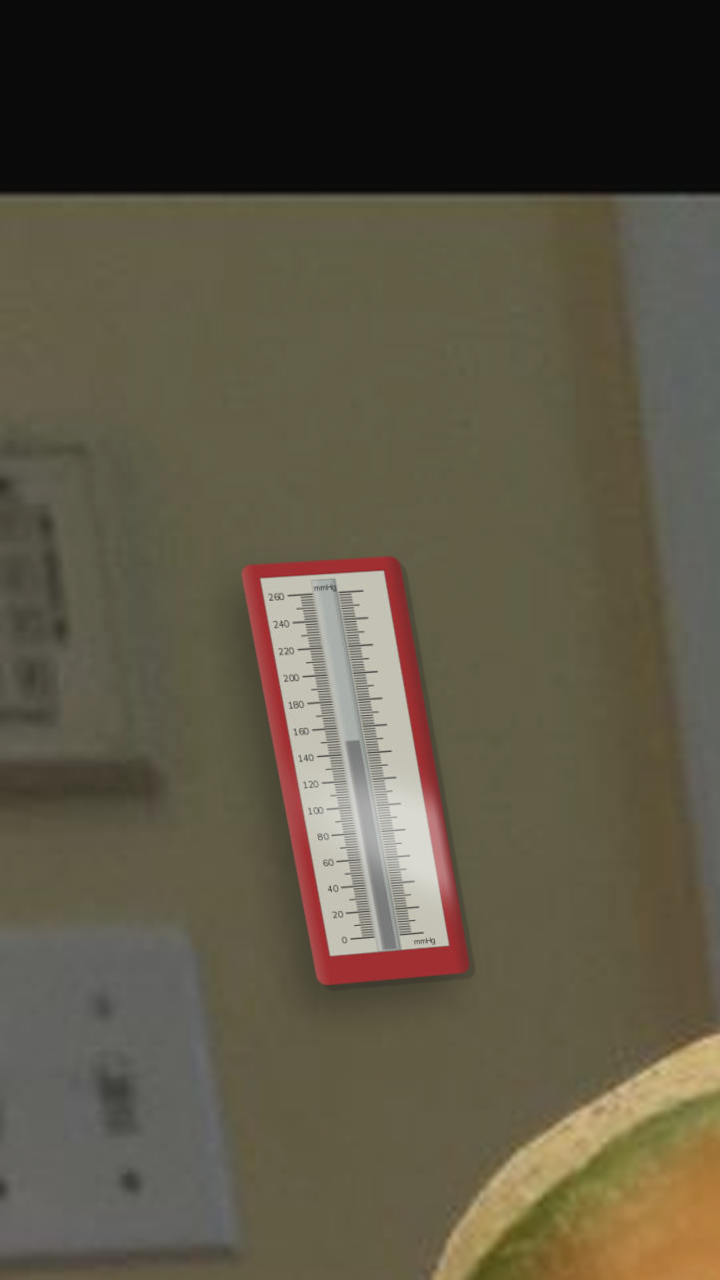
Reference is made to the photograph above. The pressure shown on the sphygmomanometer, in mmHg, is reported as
150 mmHg
